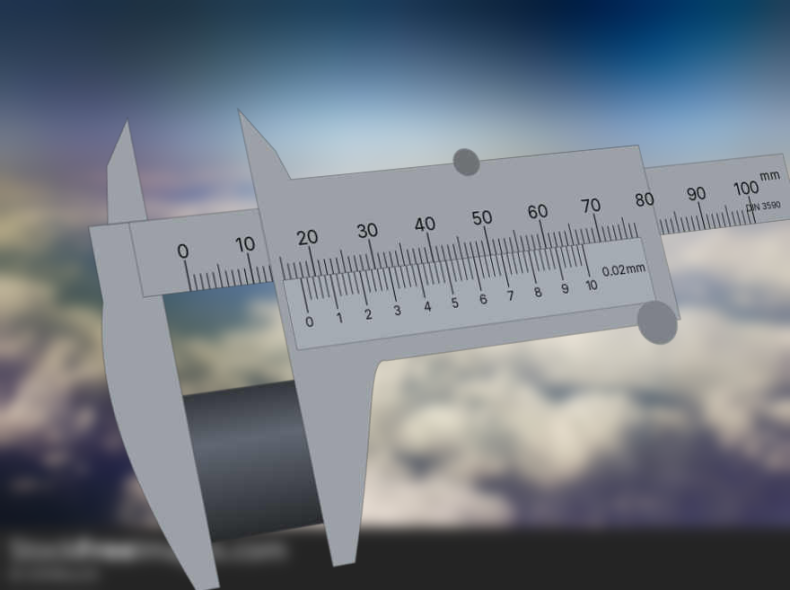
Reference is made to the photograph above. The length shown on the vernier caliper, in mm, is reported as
17.6 mm
